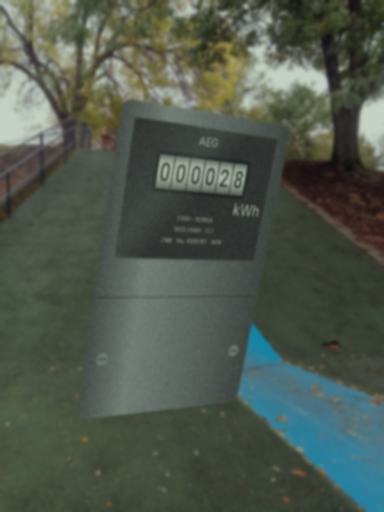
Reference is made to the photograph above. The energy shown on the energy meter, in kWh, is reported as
28 kWh
